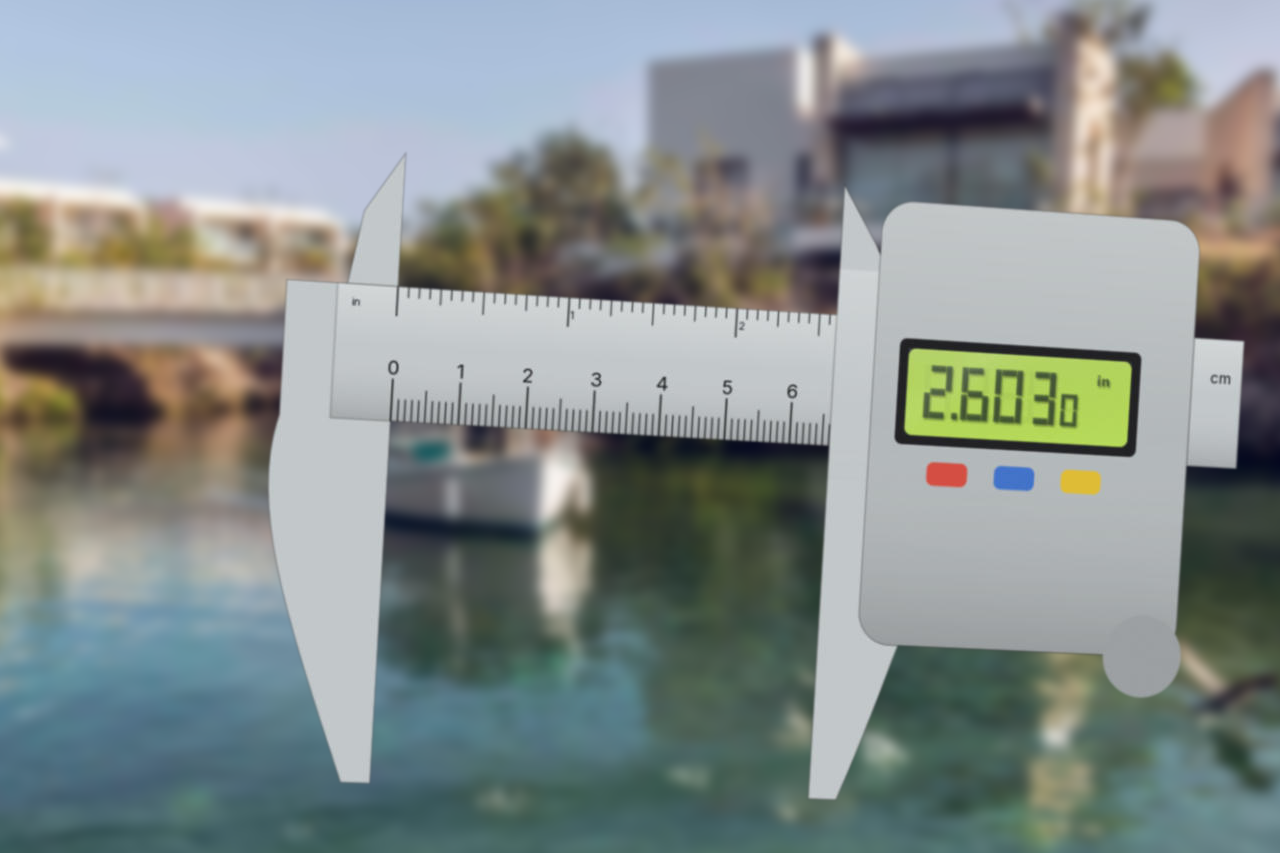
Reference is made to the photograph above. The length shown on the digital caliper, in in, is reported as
2.6030 in
